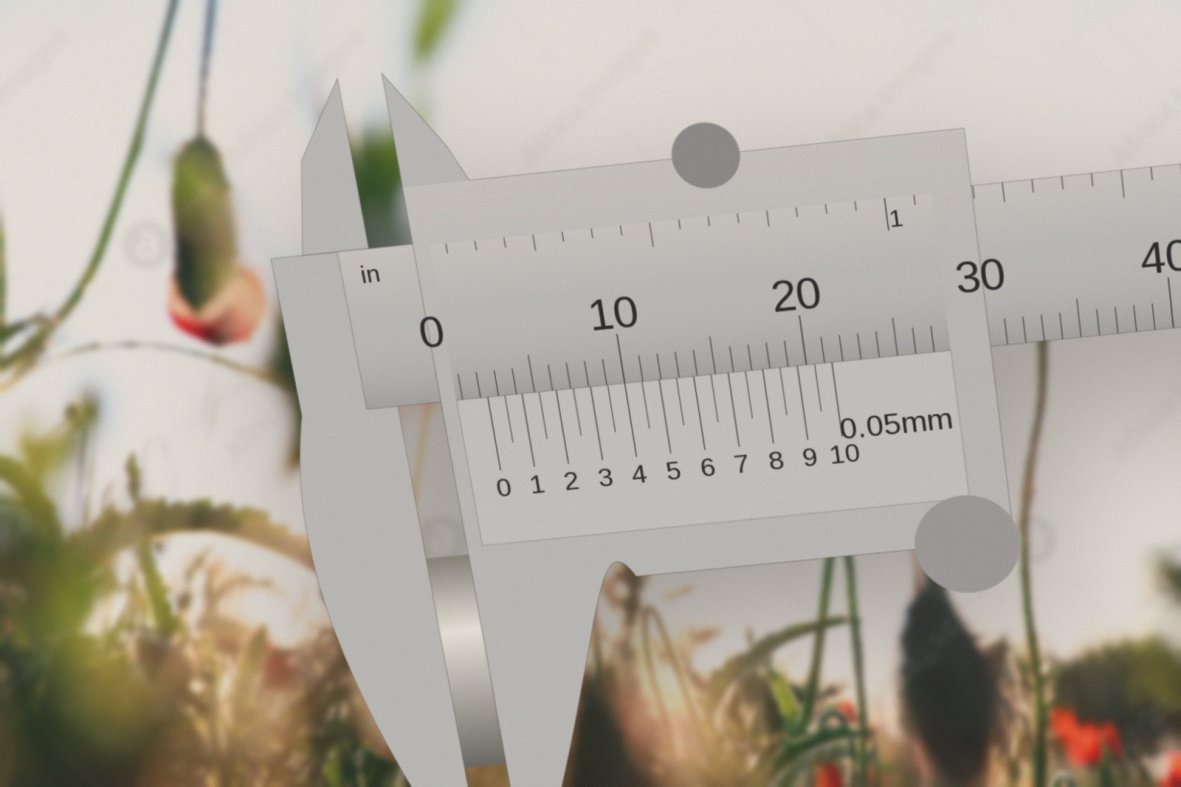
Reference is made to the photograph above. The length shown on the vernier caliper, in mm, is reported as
2.4 mm
